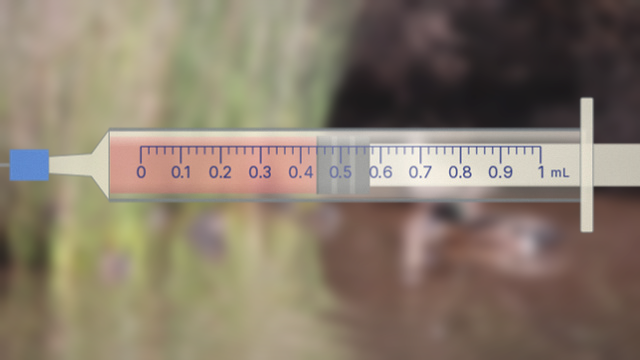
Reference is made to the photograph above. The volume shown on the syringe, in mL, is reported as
0.44 mL
